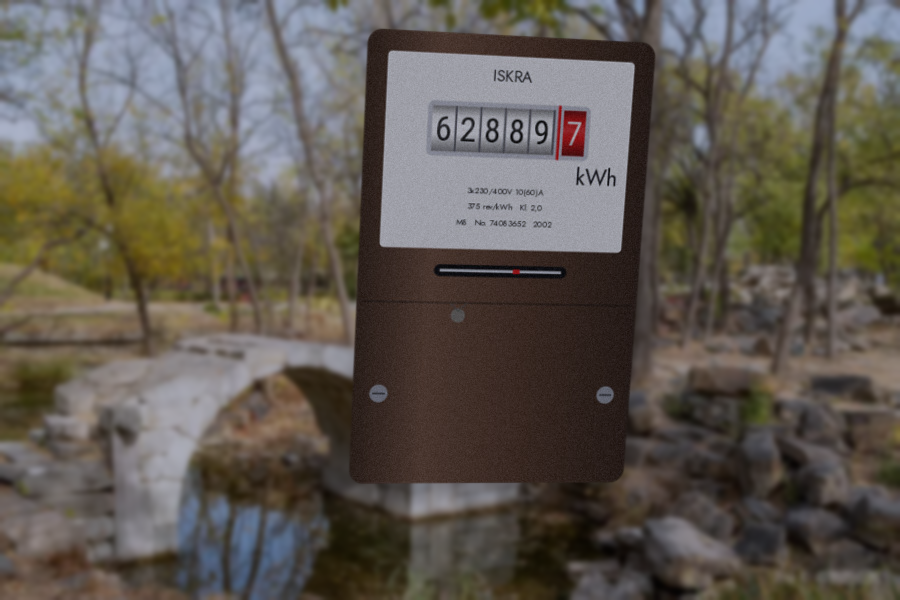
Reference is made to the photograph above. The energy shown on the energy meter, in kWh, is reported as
62889.7 kWh
